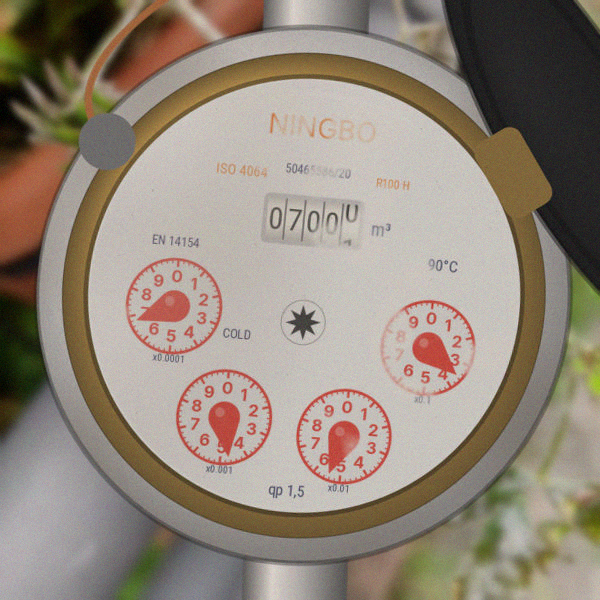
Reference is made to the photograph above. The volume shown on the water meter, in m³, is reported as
7000.3546 m³
